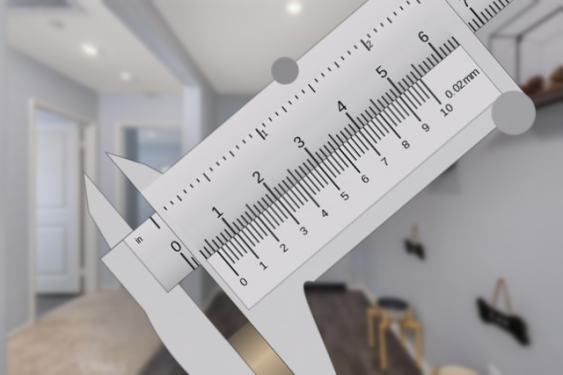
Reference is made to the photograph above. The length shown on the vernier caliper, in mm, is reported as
5.4 mm
